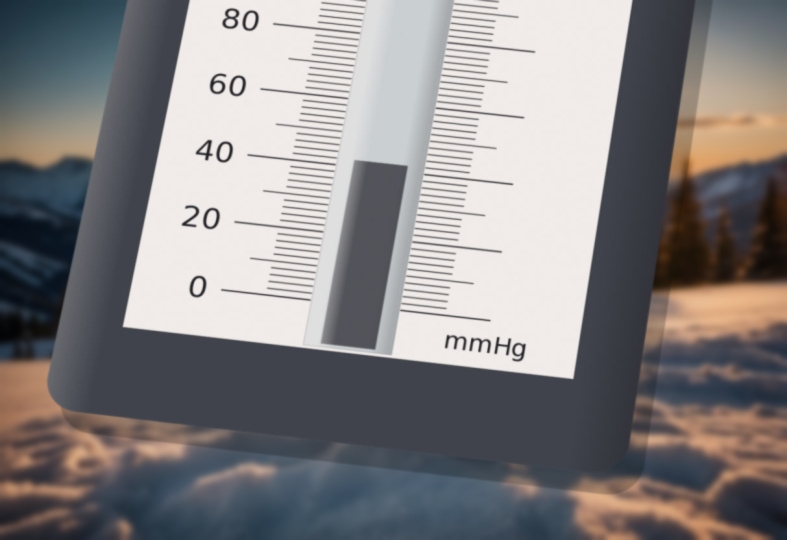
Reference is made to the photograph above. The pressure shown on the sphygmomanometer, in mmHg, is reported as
42 mmHg
